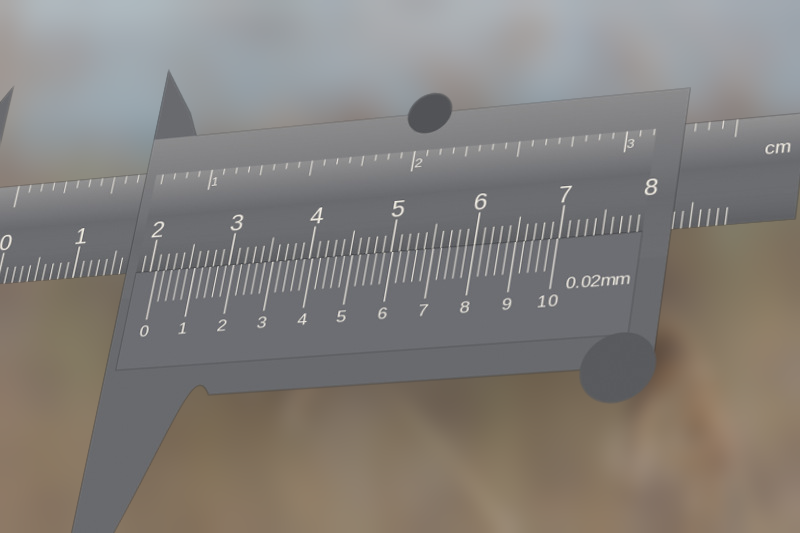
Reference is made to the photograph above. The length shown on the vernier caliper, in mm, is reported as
20.8 mm
